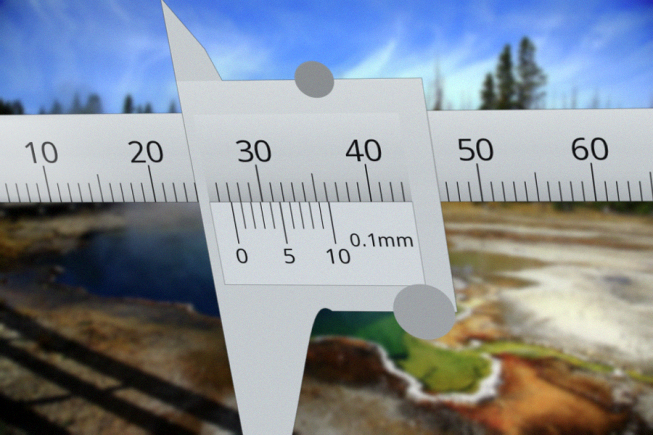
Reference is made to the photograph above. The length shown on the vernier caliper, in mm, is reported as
27.1 mm
